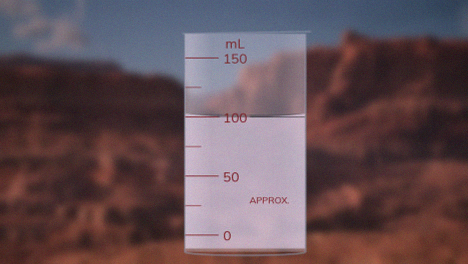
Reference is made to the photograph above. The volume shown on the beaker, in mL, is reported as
100 mL
